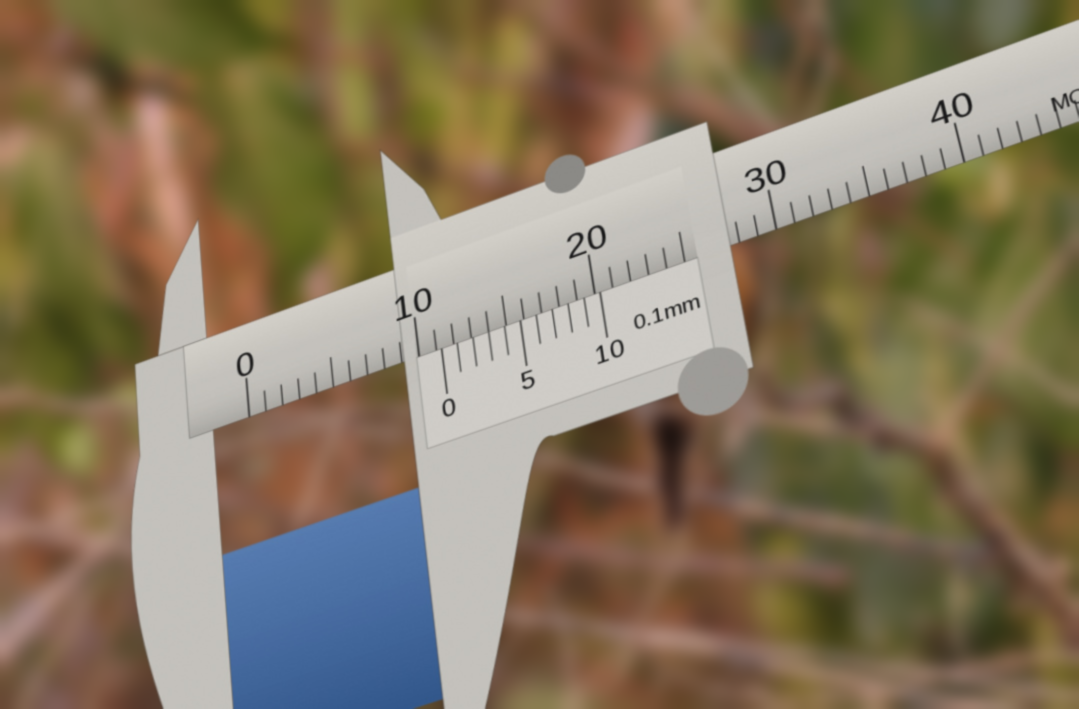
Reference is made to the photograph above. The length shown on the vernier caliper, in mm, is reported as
11.3 mm
